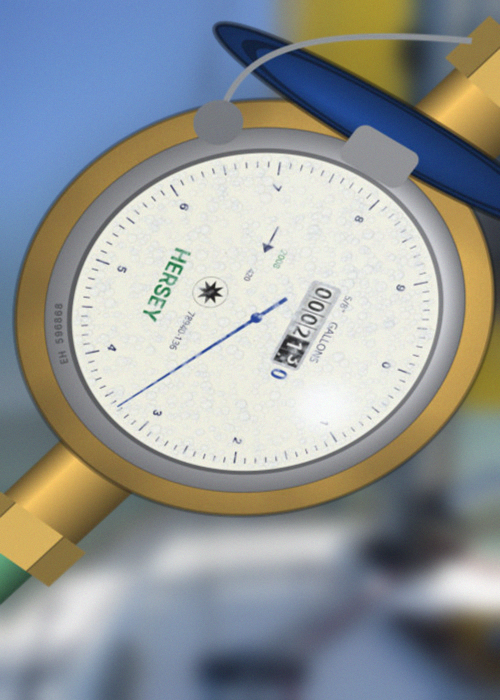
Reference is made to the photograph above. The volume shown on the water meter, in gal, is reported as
2133.3 gal
